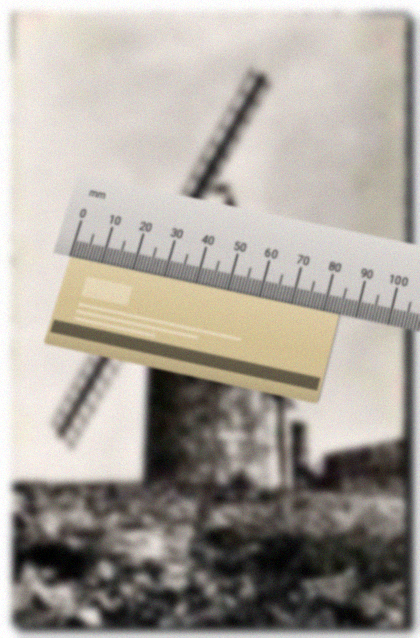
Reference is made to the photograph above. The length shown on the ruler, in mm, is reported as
85 mm
